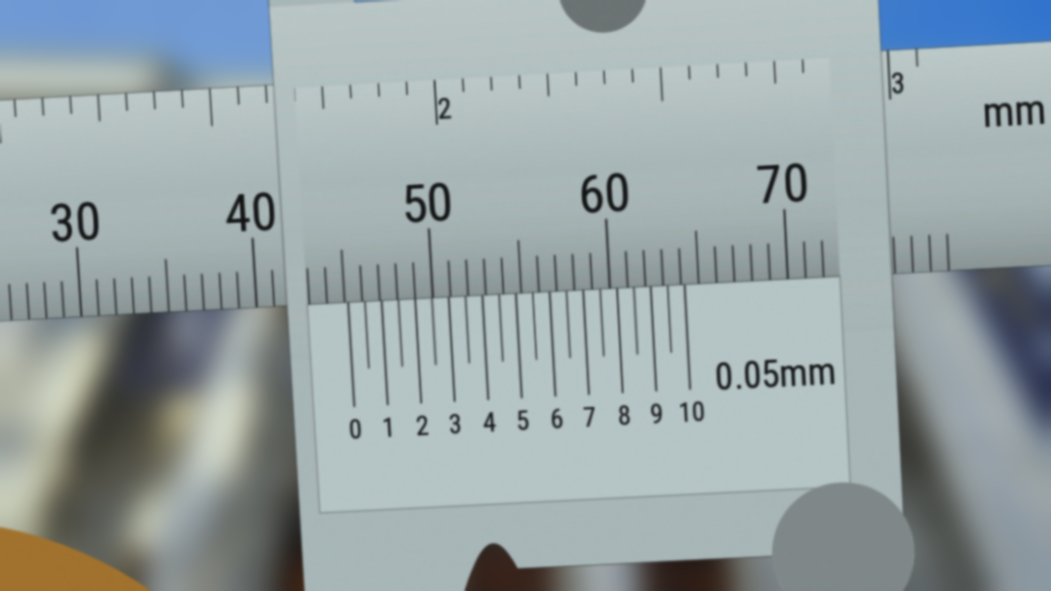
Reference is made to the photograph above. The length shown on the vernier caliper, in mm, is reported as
45.2 mm
